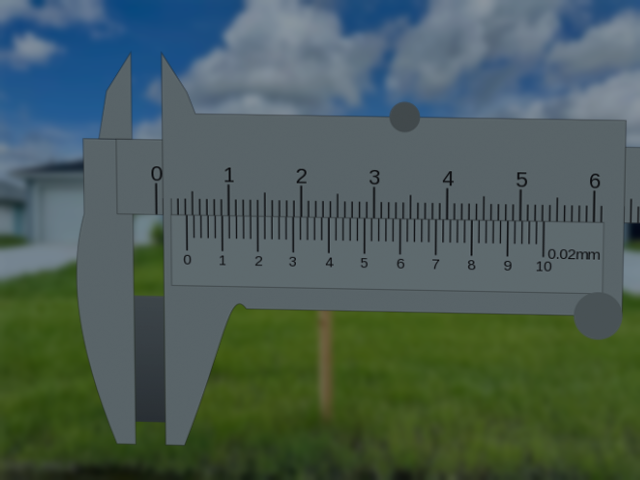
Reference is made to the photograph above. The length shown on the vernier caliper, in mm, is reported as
4.2 mm
